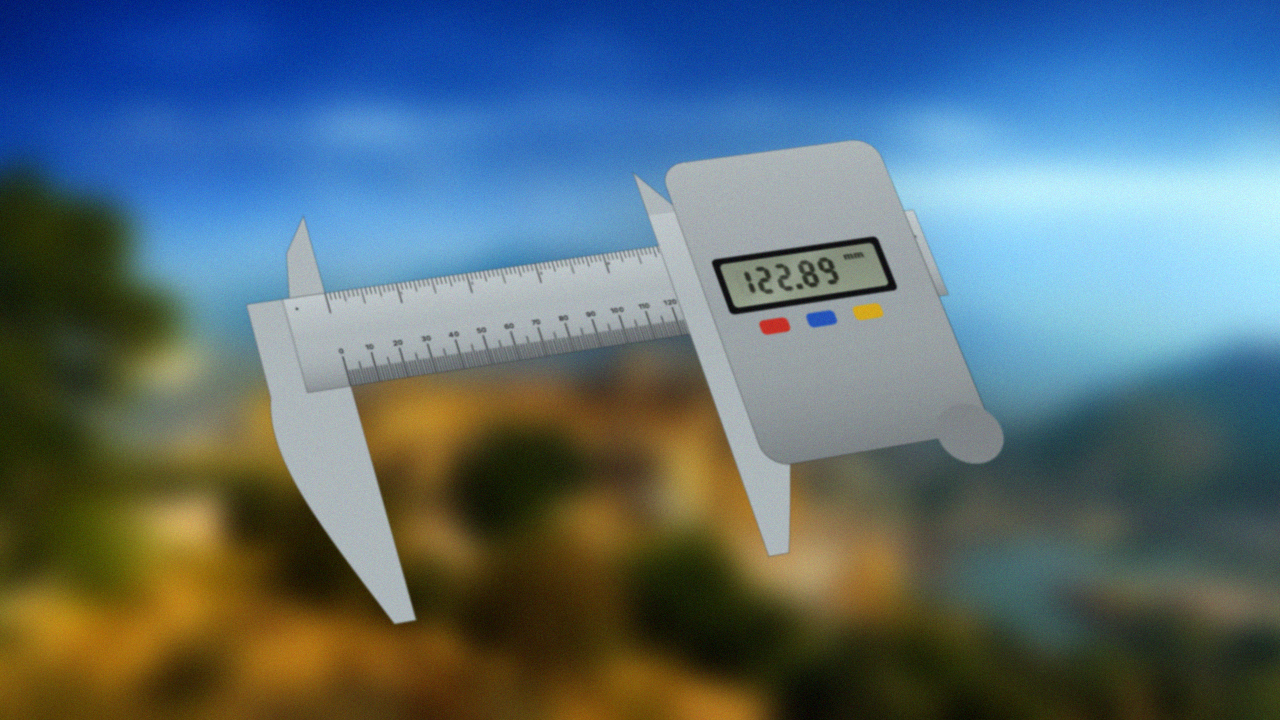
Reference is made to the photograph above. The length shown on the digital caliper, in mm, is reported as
122.89 mm
